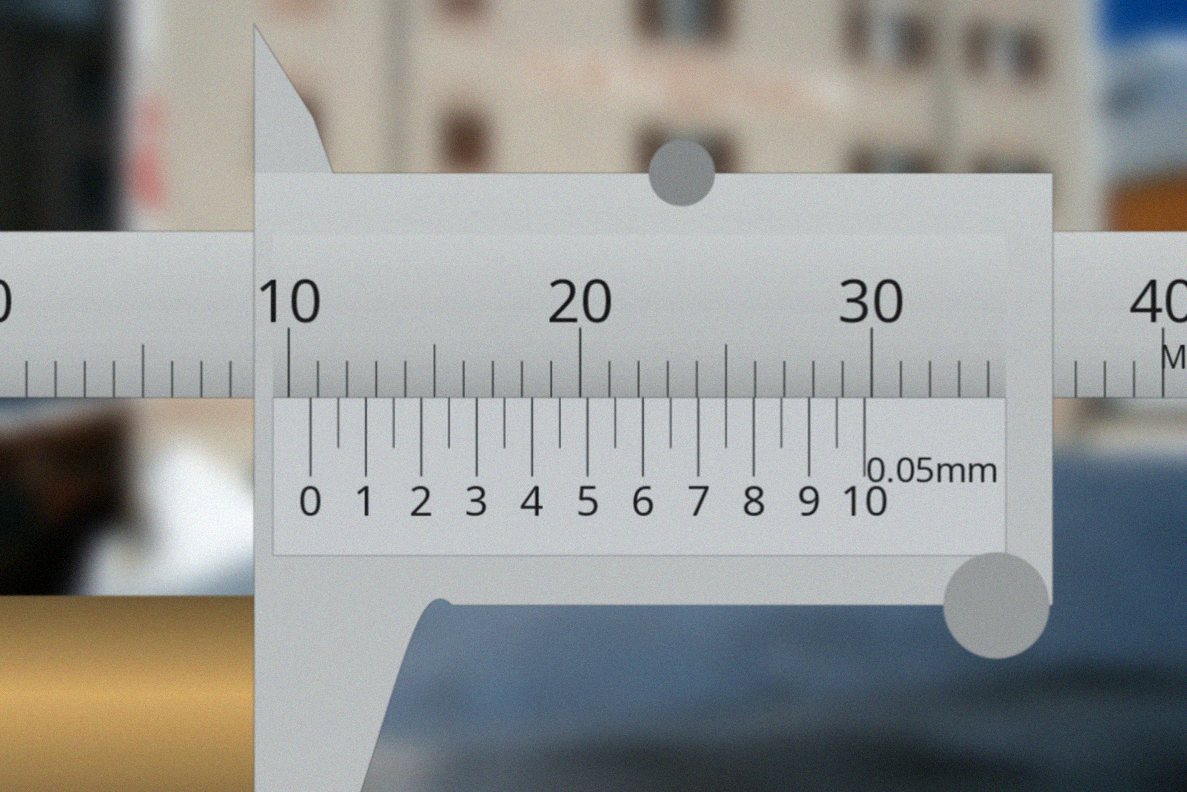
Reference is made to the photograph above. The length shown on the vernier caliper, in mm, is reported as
10.75 mm
